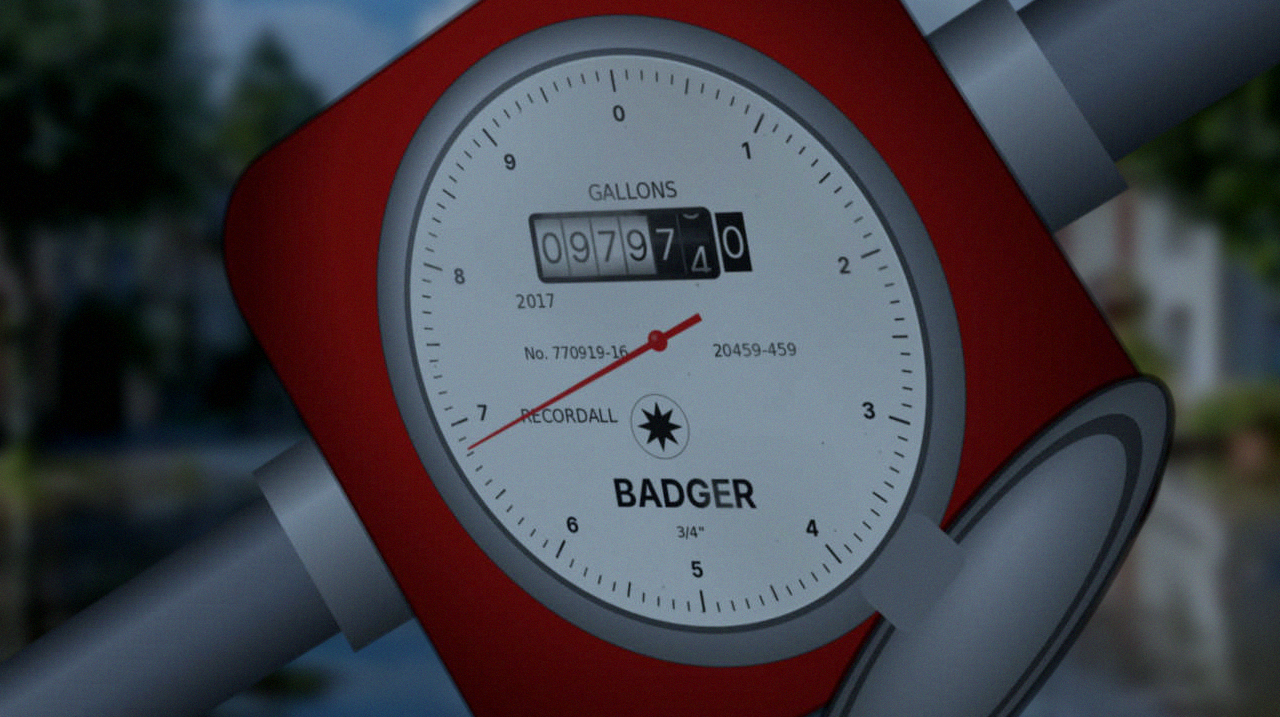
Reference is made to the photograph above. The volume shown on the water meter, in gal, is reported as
979736.8 gal
